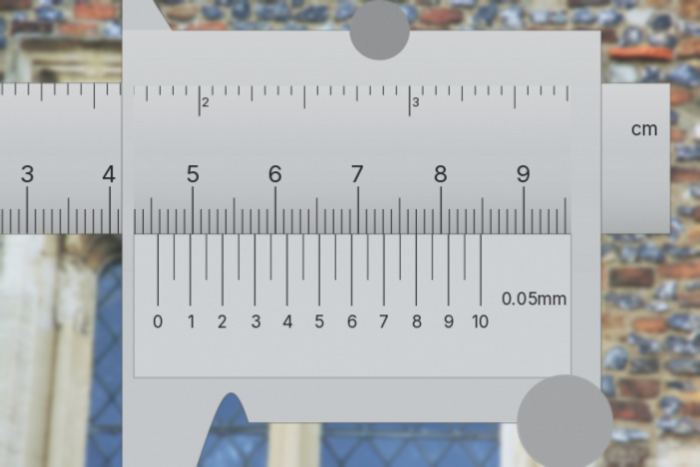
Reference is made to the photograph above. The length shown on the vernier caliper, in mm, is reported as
45.8 mm
